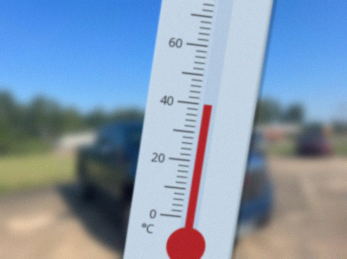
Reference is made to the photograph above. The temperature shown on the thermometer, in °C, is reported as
40 °C
